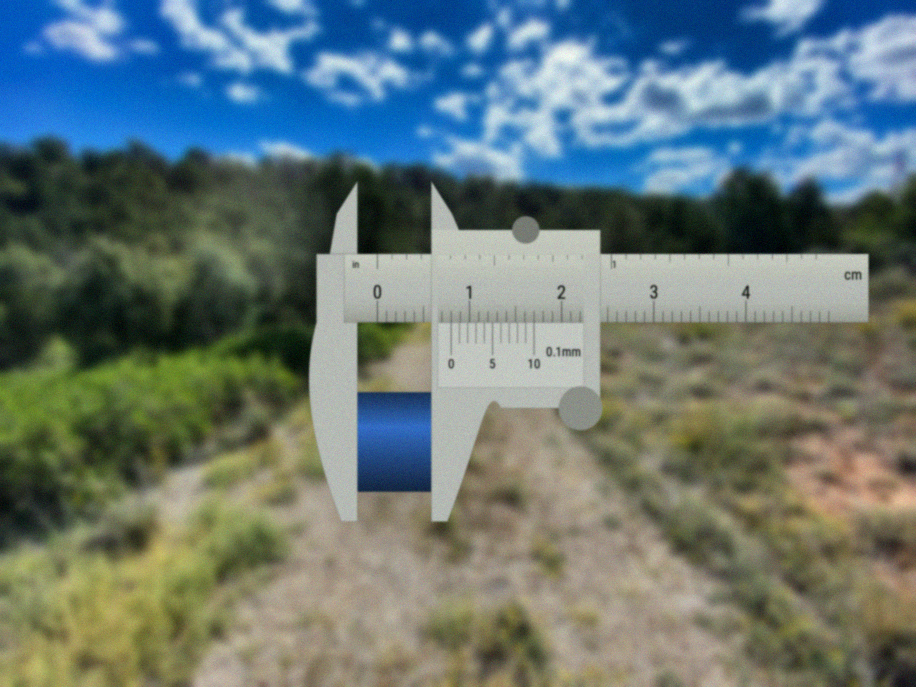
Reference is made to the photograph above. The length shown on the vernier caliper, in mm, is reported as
8.0 mm
